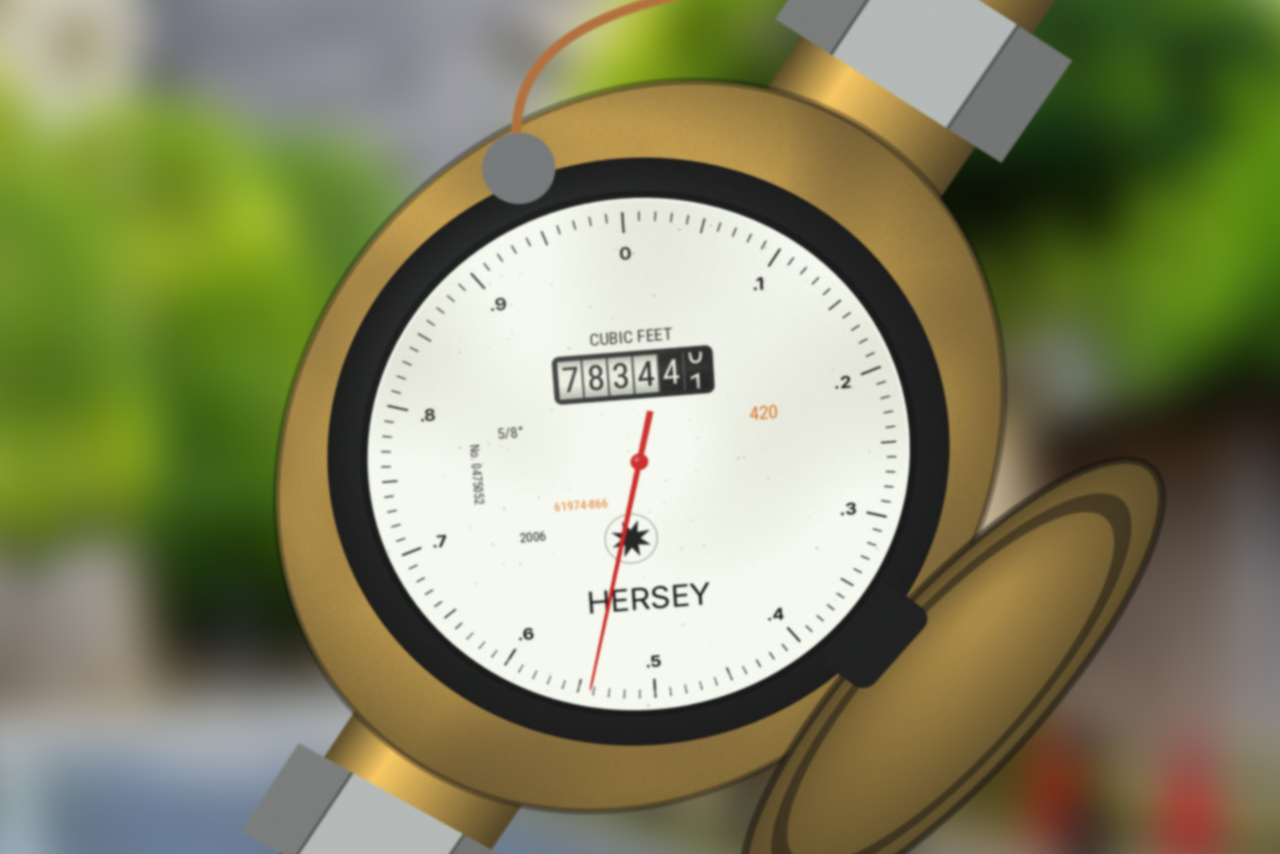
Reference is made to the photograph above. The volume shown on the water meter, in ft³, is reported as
783440.54 ft³
